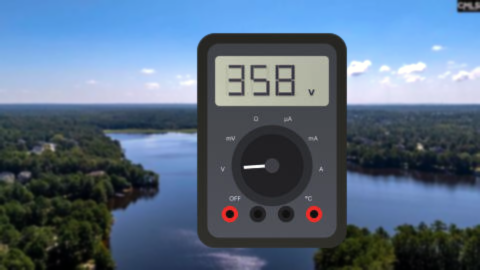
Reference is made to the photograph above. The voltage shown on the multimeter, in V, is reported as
358 V
